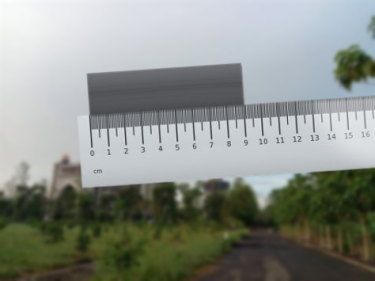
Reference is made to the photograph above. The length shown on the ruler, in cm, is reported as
9 cm
